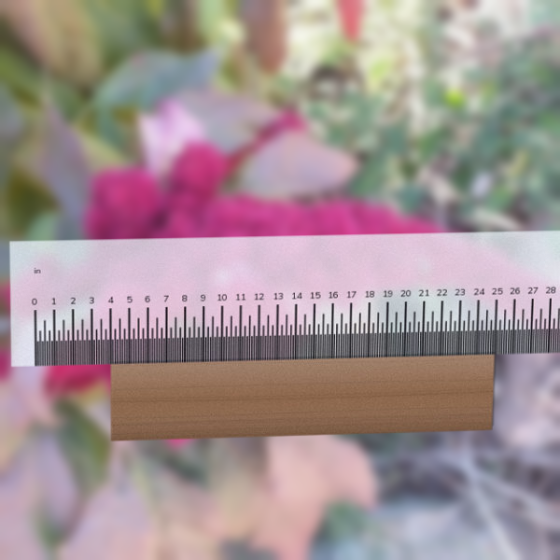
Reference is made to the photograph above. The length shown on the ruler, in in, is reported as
21 in
